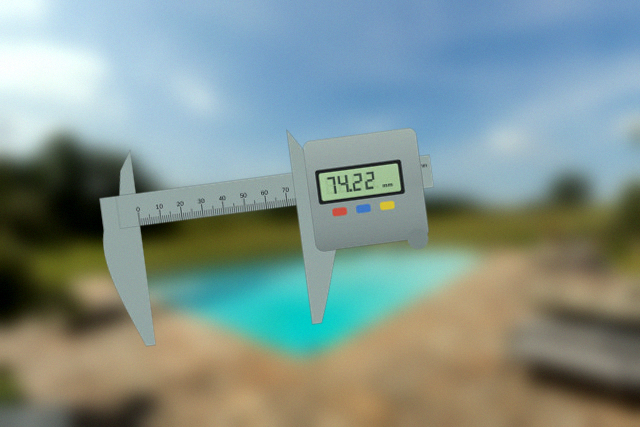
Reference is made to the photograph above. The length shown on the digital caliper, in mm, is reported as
74.22 mm
